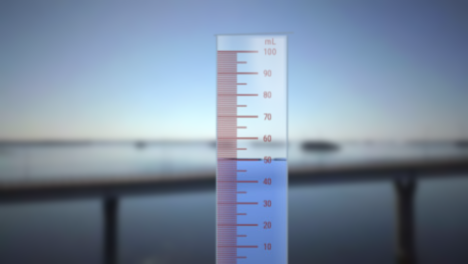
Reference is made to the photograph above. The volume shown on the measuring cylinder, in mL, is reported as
50 mL
